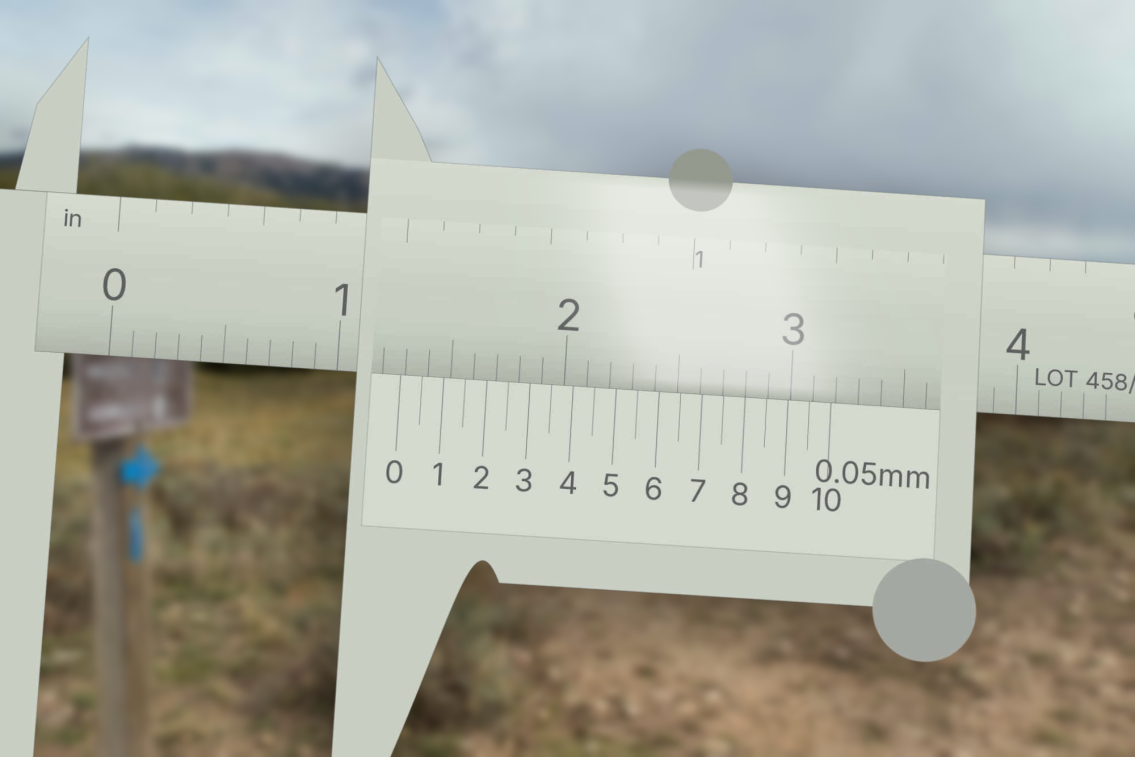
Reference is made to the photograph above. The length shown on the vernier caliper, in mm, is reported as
12.80 mm
